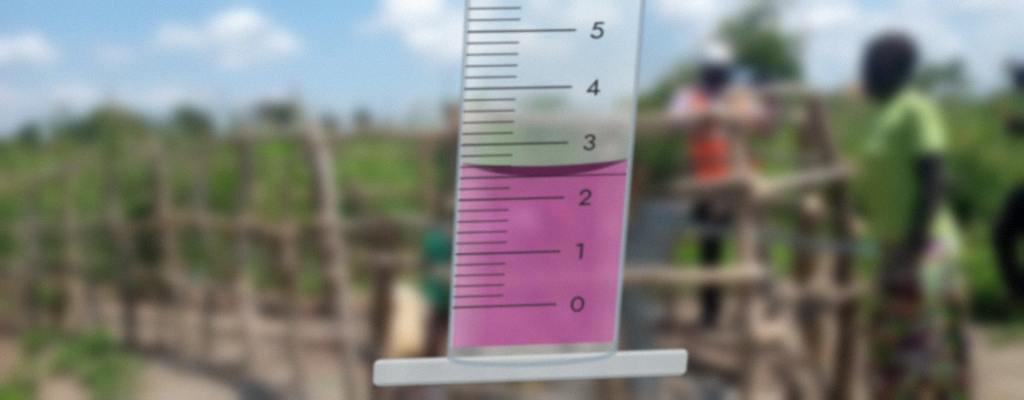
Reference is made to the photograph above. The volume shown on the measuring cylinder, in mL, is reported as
2.4 mL
